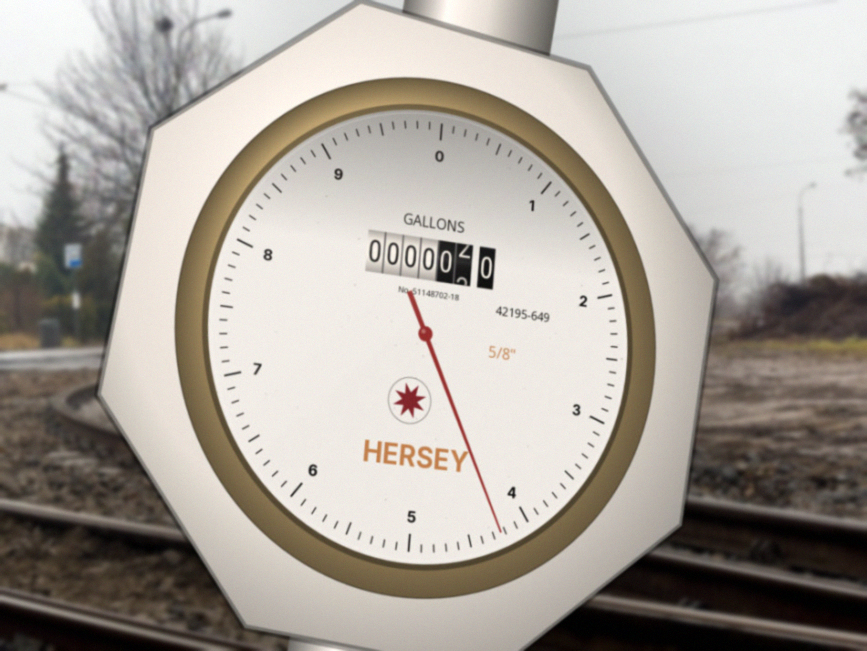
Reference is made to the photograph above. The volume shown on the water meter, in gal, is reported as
24.2 gal
